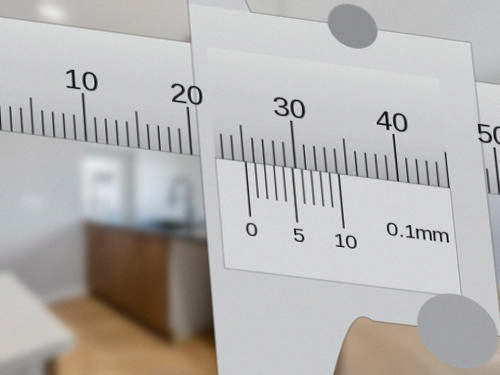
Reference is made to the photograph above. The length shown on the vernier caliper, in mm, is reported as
25.2 mm
